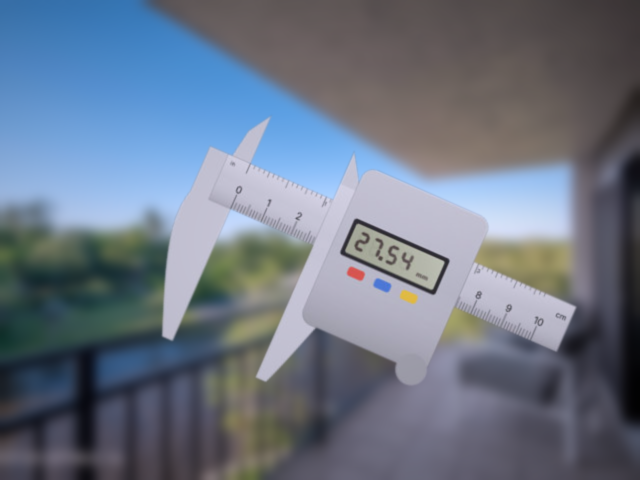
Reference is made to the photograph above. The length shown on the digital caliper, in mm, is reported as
27.54 mm
